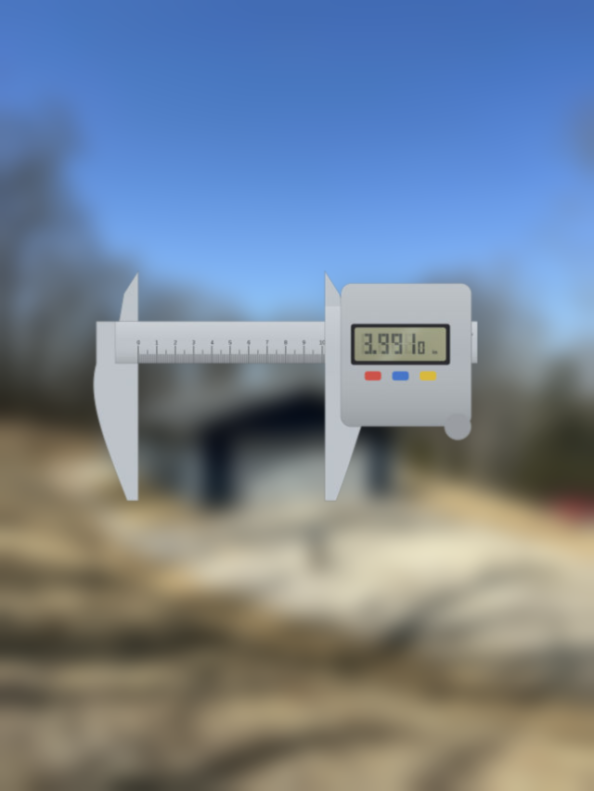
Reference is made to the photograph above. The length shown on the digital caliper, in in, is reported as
3.9910 in
